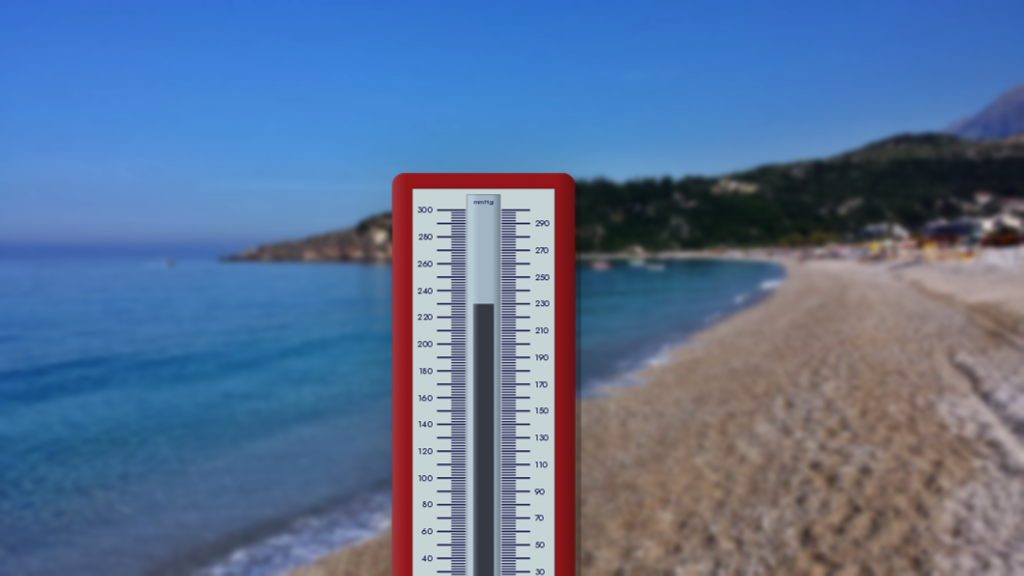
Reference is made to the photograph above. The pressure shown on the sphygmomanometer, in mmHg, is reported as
230 mmHg
